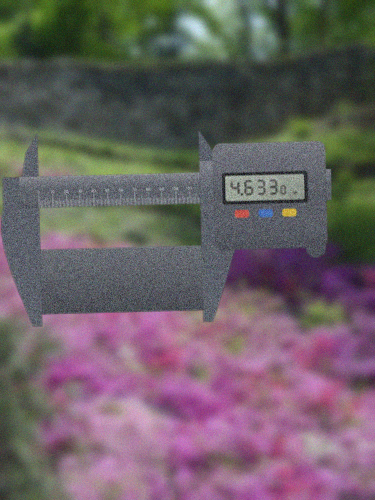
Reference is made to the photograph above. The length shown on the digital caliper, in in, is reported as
4.6330 in
